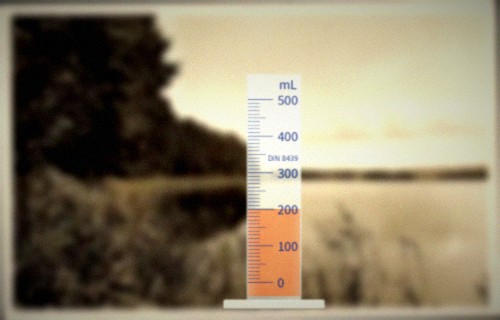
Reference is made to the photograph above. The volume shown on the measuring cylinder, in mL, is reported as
200 mL
